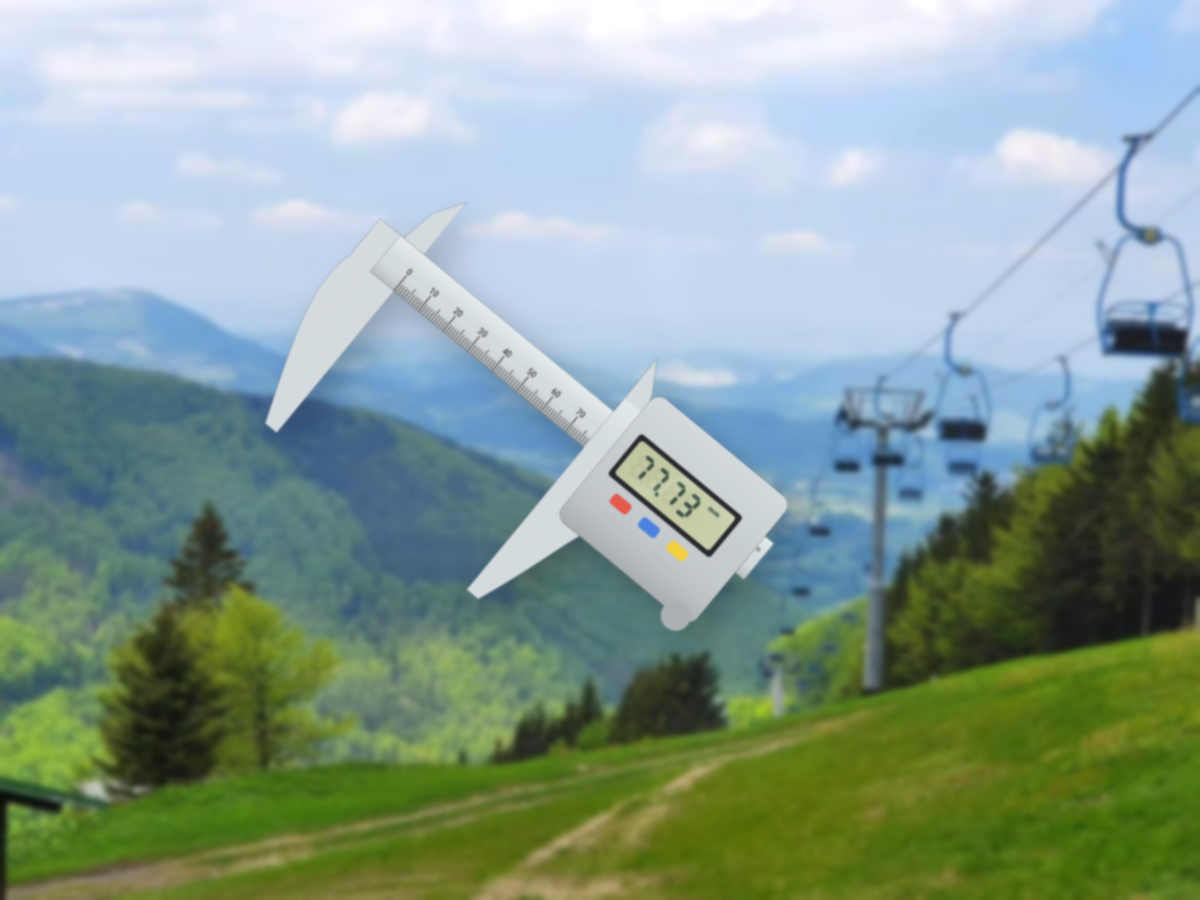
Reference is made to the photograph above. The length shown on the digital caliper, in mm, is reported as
77.73 mm
